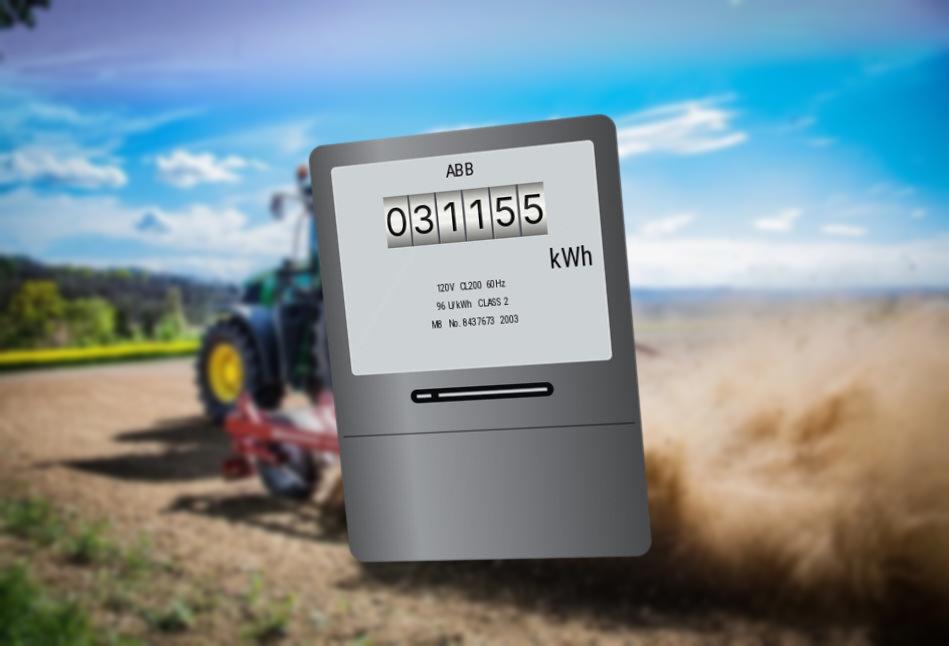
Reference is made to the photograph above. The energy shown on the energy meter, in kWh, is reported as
31155 kWh
